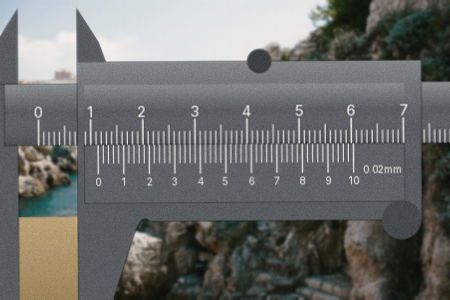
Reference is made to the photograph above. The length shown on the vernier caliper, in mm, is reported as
11.4 mm
